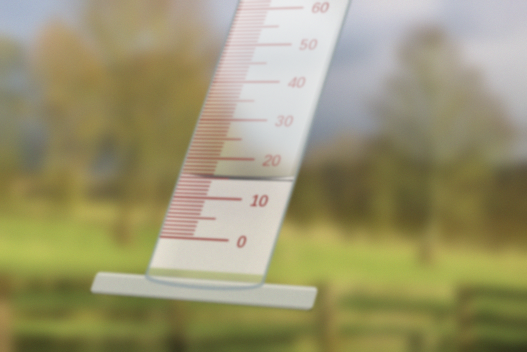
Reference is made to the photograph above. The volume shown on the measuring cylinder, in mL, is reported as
15 mL
